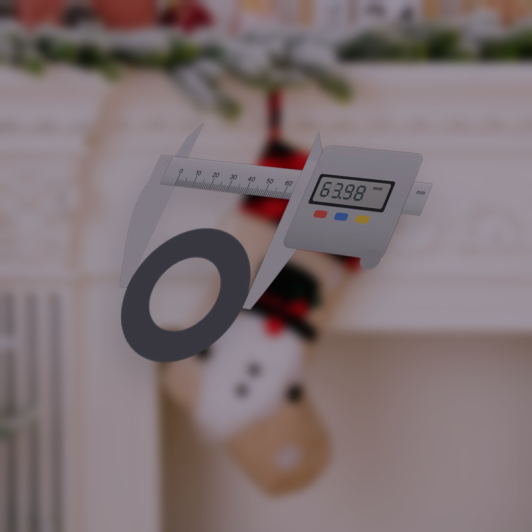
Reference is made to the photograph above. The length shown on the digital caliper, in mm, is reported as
63.98 mm
